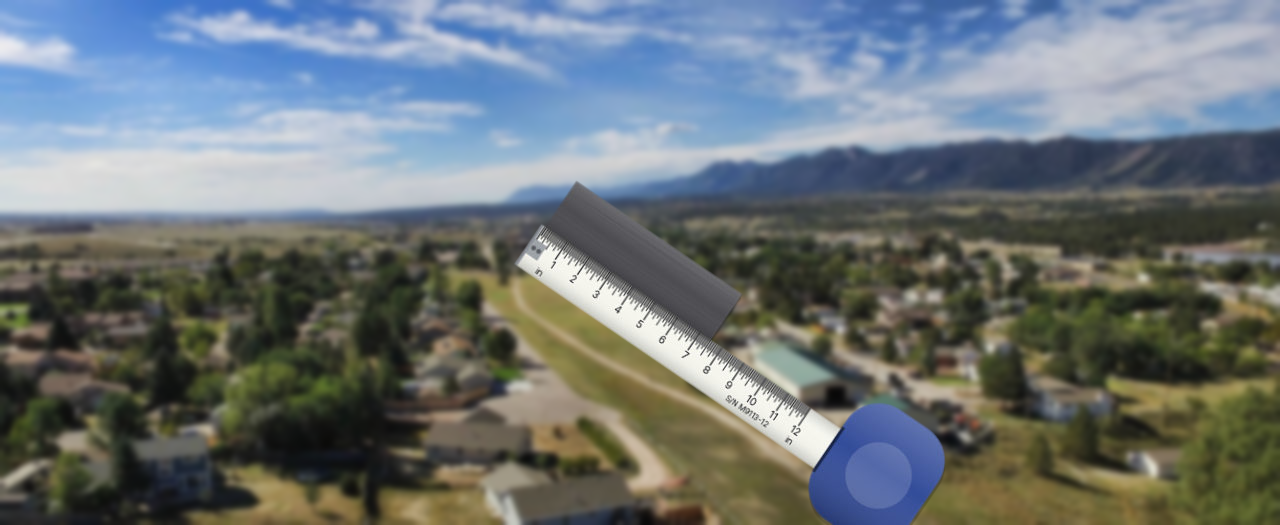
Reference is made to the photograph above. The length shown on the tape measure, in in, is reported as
7.5 in
